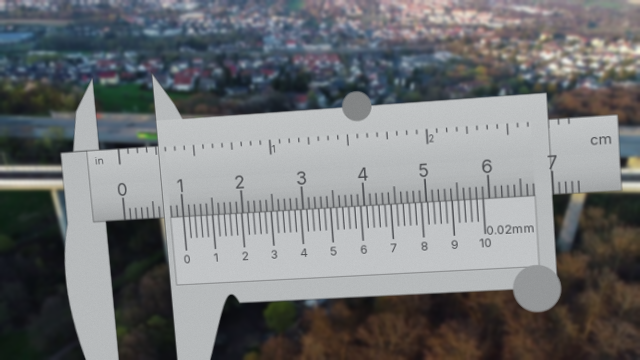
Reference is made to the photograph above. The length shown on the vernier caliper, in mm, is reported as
10.0 mm
